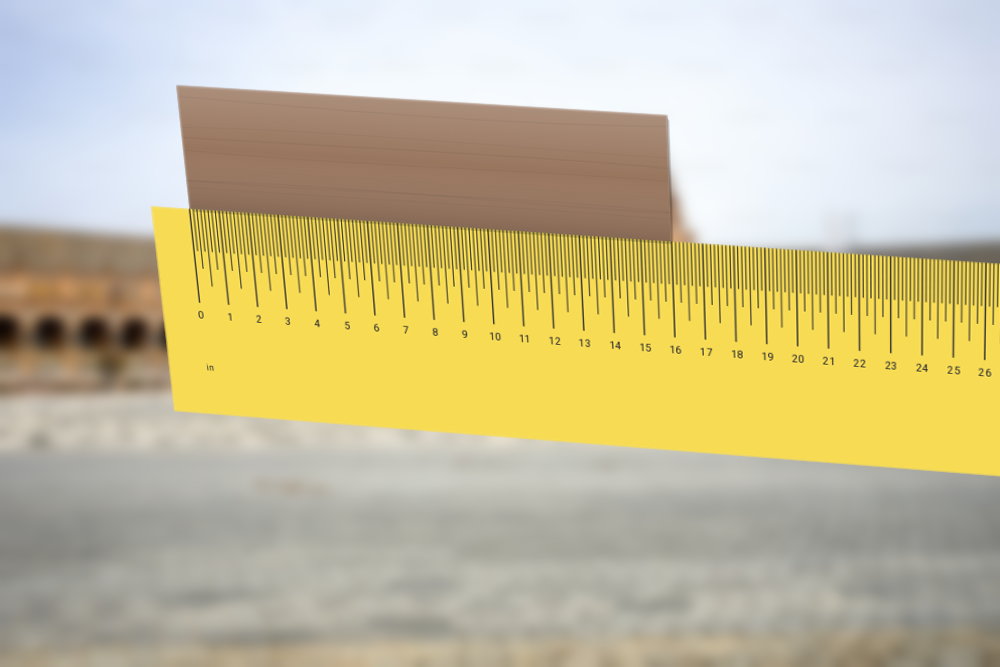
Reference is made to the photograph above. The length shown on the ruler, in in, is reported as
16 in
